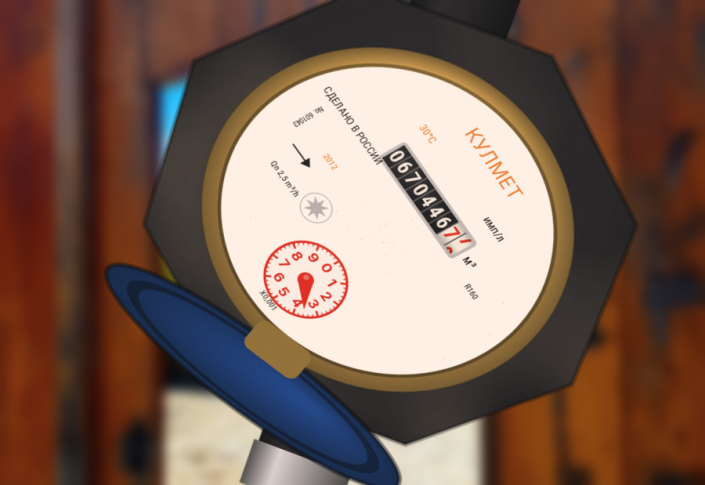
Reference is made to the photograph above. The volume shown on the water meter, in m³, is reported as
670446.773 m³
